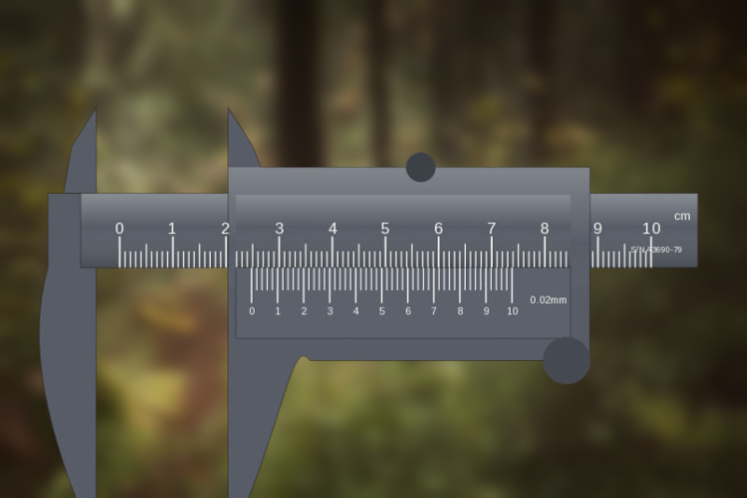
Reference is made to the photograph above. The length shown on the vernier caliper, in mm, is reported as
24.8 mm
